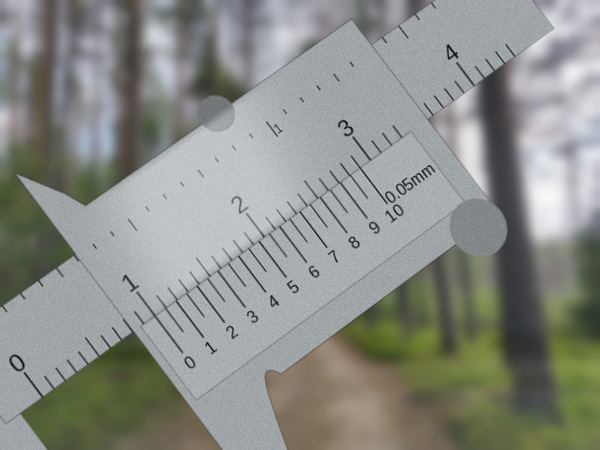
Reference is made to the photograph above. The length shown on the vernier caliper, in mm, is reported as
10.0 mm
